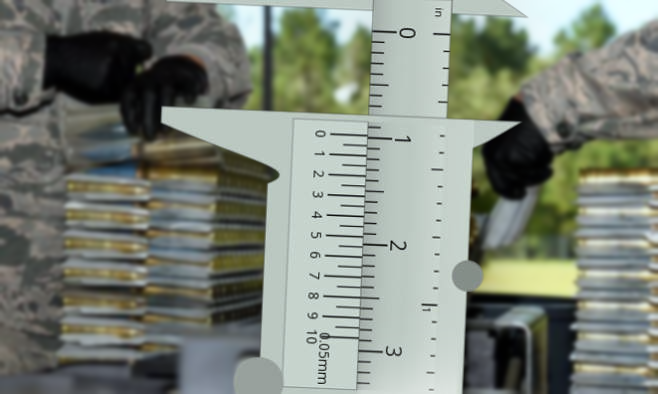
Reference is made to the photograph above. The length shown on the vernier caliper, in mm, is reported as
9.8 mm
